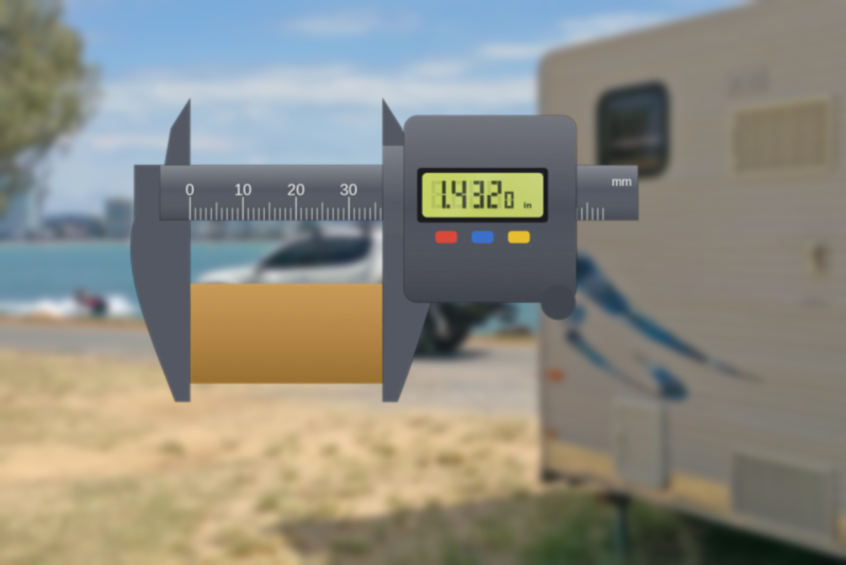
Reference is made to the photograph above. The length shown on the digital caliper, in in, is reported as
1.4320 in
